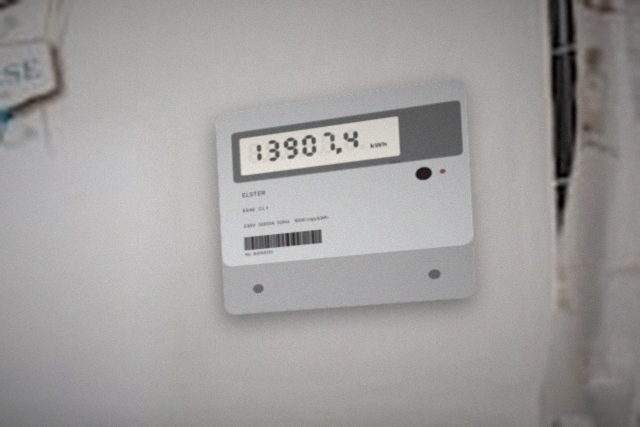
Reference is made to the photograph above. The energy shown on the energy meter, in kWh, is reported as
13907.4 kWh
